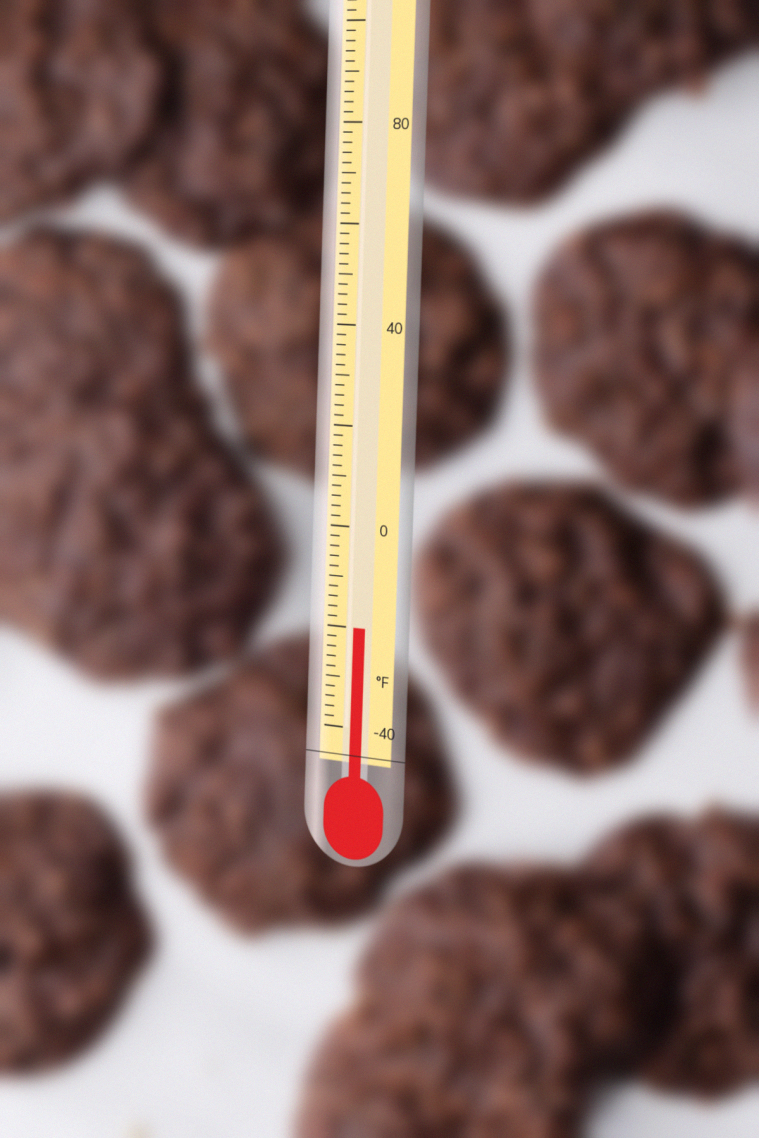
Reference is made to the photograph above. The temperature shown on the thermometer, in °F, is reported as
-20 °F
